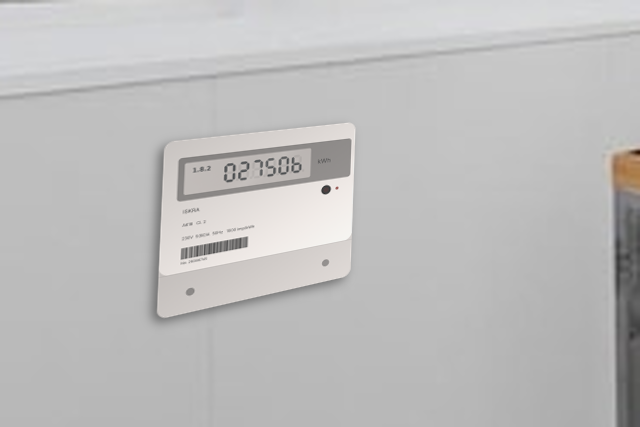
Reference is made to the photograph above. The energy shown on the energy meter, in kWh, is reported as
27506 kWh
